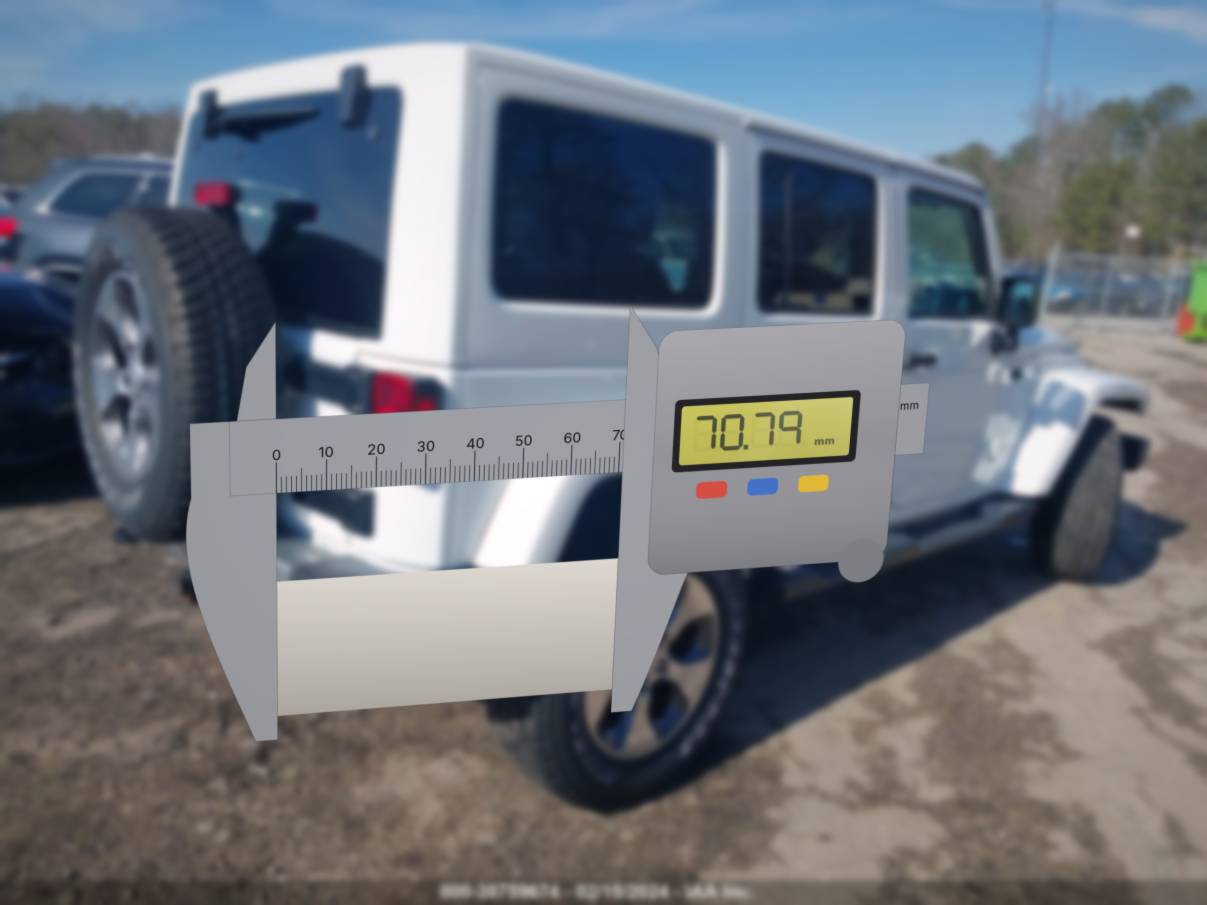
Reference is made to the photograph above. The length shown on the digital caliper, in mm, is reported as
70.79 mm
